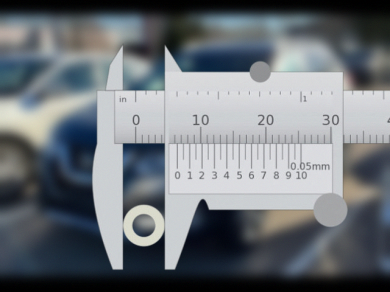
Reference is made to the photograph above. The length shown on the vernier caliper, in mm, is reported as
6.4 mm
